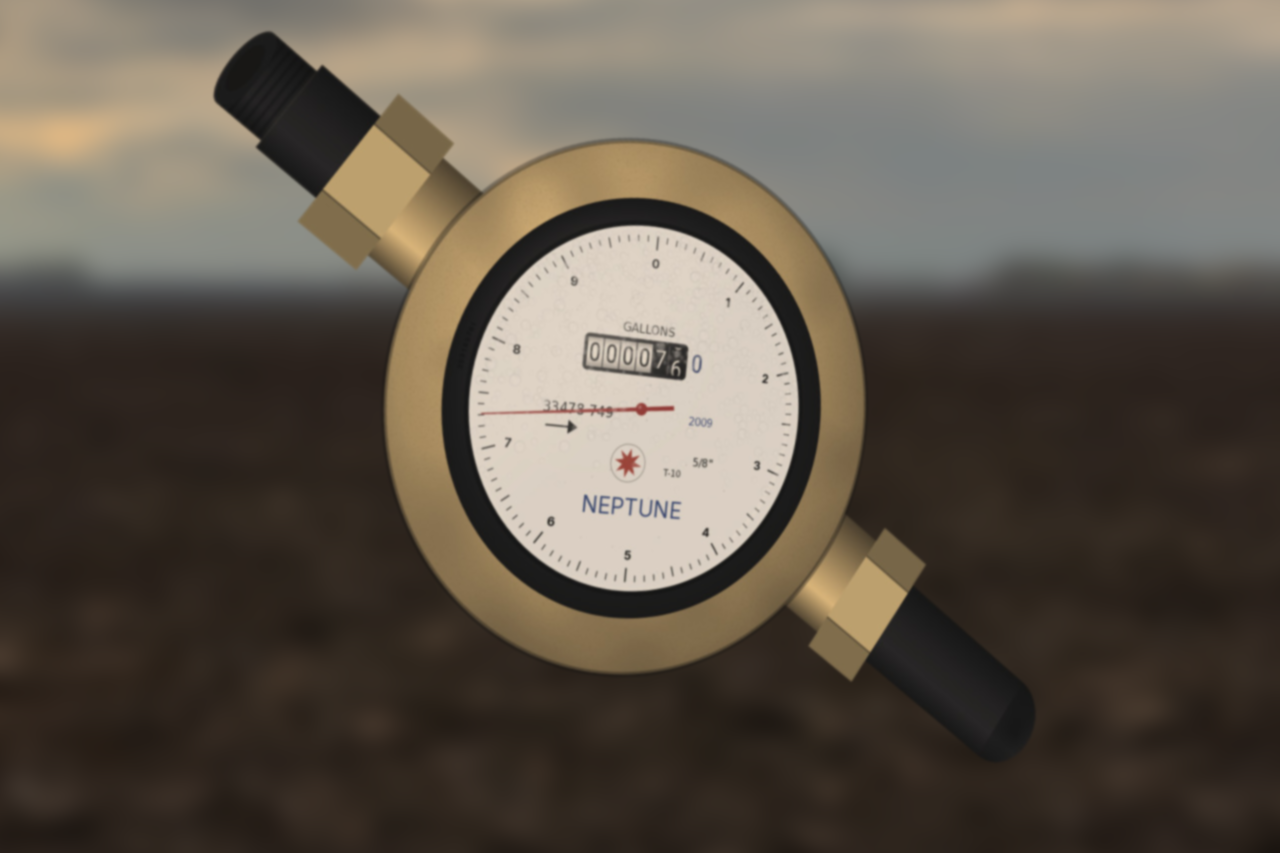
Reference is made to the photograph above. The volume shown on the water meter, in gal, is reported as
757.3 gal
